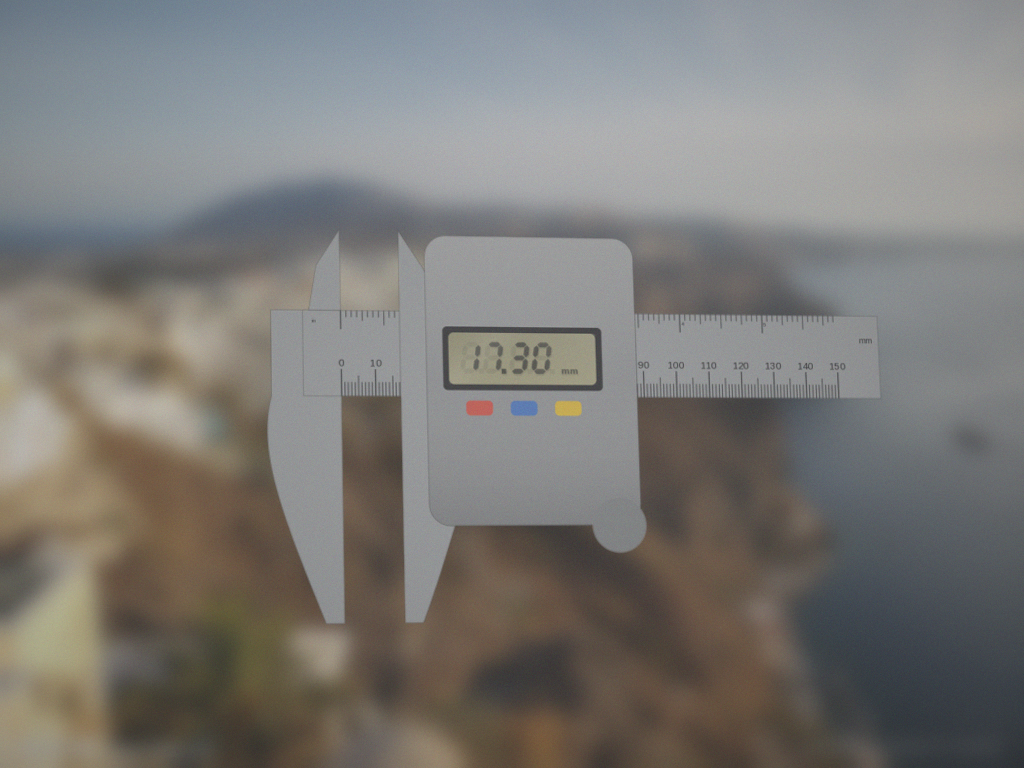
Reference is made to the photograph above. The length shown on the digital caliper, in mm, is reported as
17.30 mm
